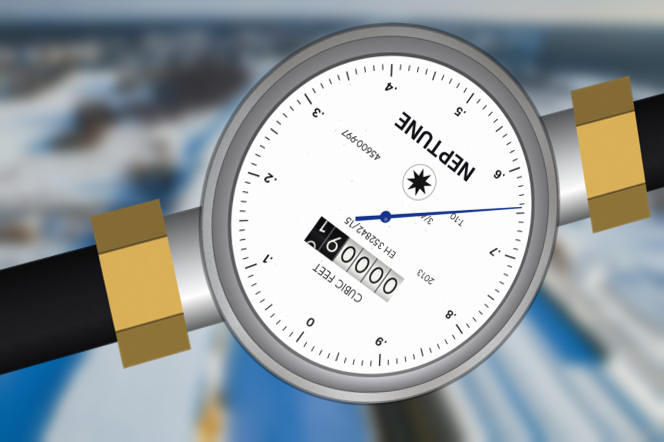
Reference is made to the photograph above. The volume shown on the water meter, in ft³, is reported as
90.64 ft³
